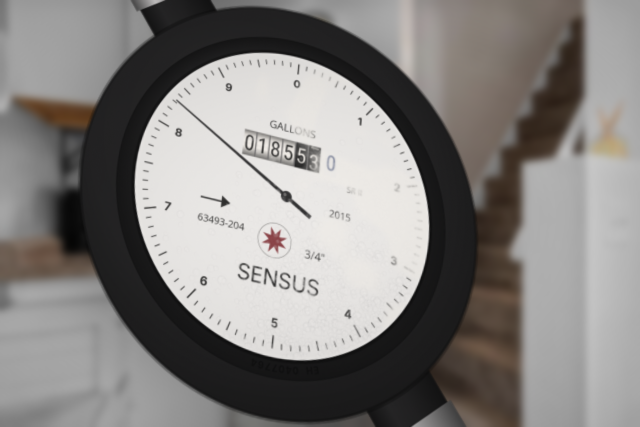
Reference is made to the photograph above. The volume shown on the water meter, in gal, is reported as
185528.3 gal
